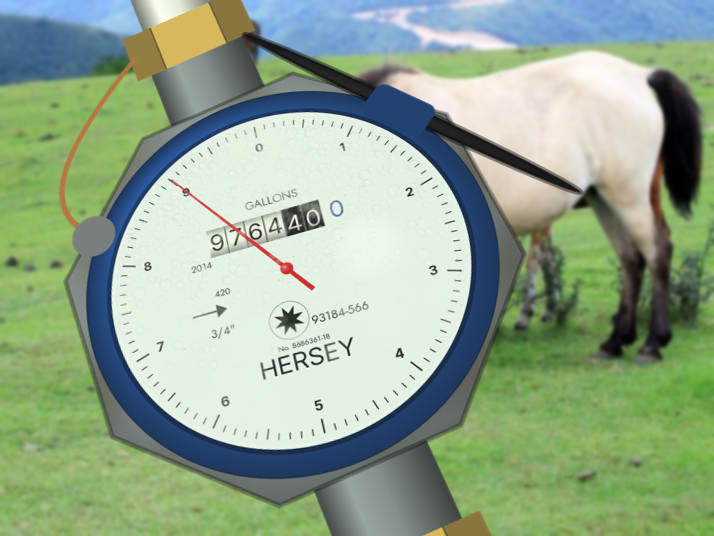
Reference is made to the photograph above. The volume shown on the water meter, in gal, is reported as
9764399.0 gal
